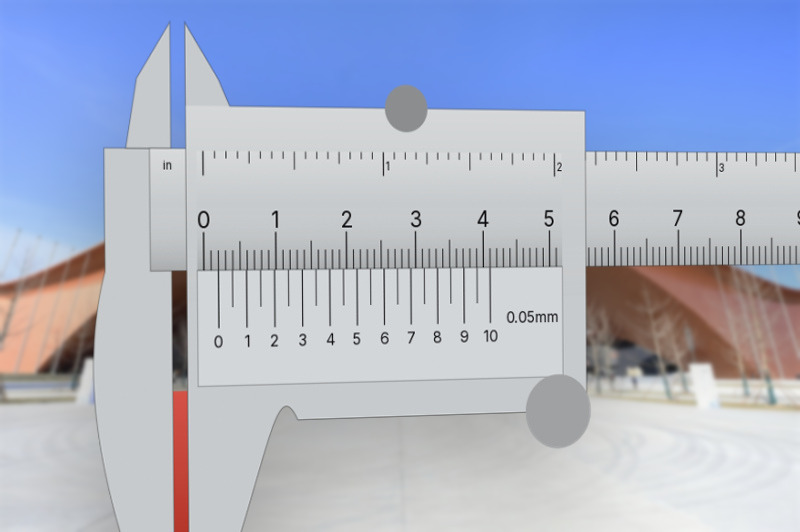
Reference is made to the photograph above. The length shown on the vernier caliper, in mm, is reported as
2.0 mm
